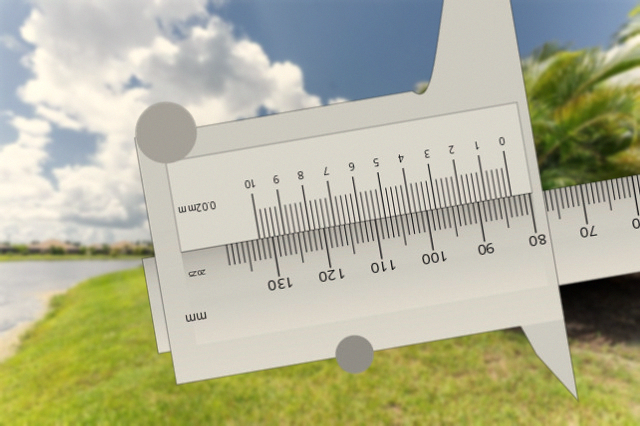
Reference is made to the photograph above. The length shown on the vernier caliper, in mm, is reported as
83.5 mm
